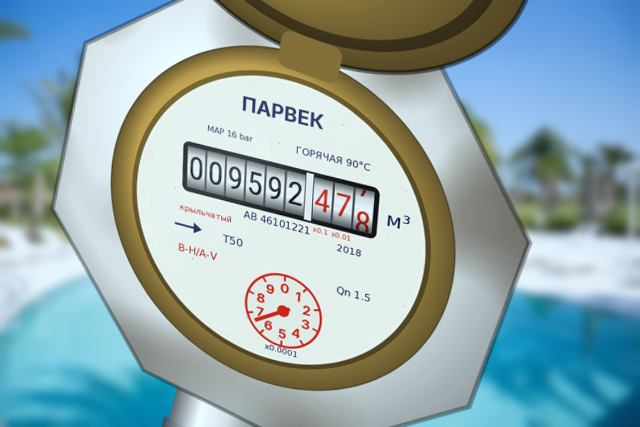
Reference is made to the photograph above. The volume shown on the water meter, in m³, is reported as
9592.4776 m³
